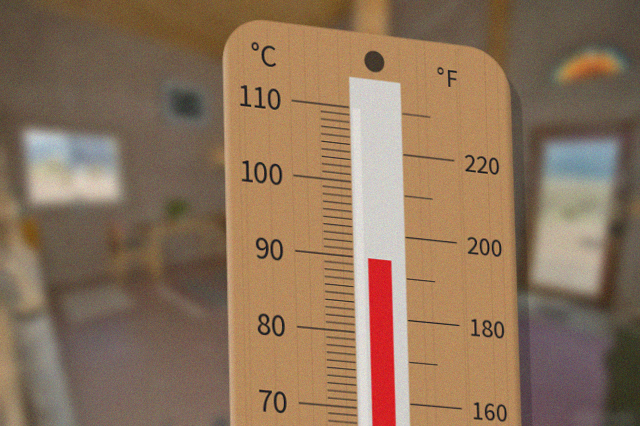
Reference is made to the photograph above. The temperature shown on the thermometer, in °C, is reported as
90 °C
